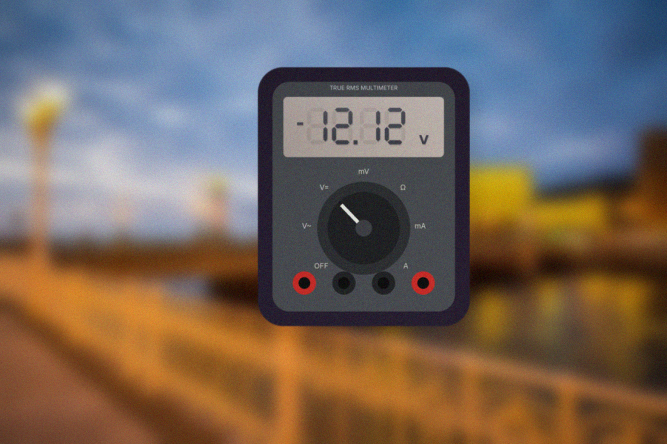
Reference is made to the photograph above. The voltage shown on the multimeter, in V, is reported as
-12.12 V
